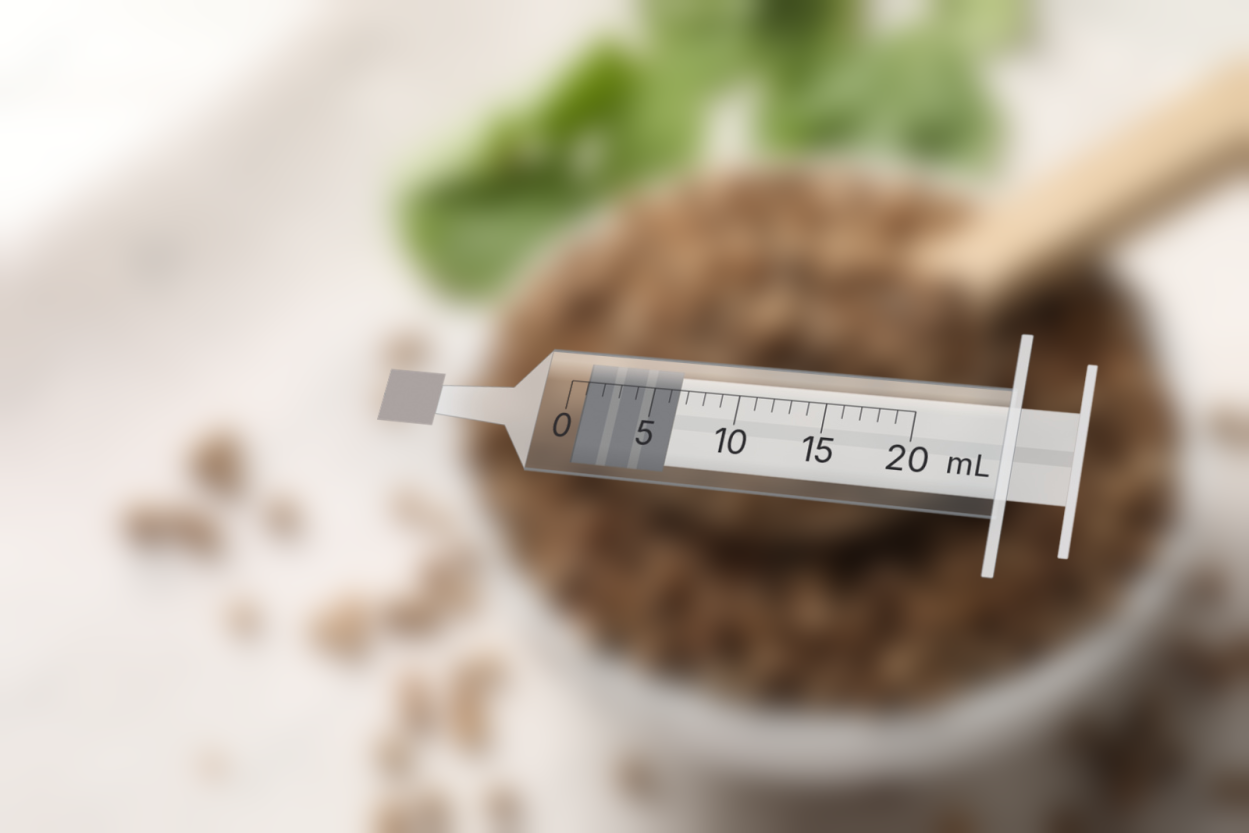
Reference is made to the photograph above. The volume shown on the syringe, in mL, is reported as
1 mL
